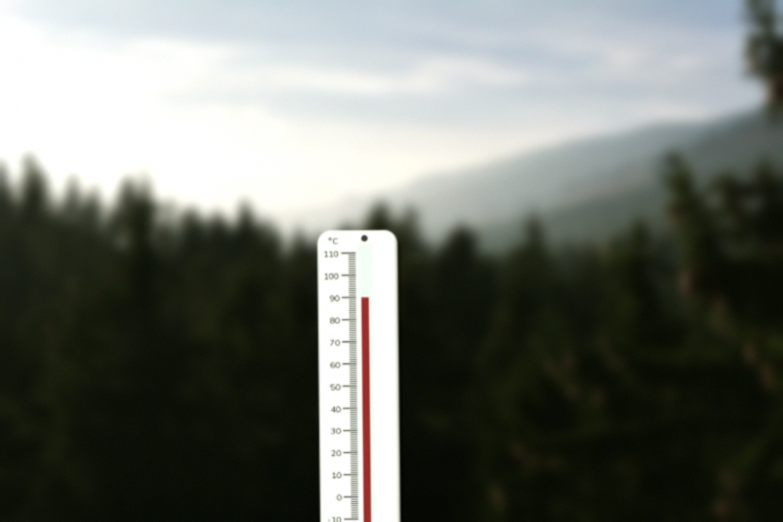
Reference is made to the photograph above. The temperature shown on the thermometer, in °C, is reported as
90 °C
